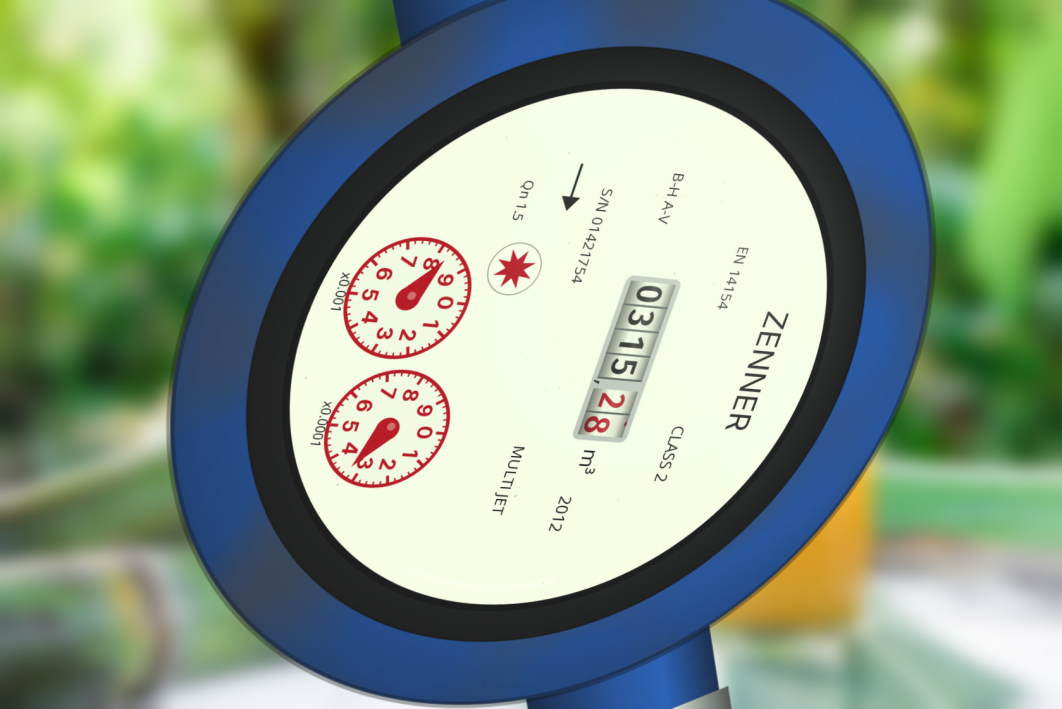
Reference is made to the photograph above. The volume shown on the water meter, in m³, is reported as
315.2783 m³
